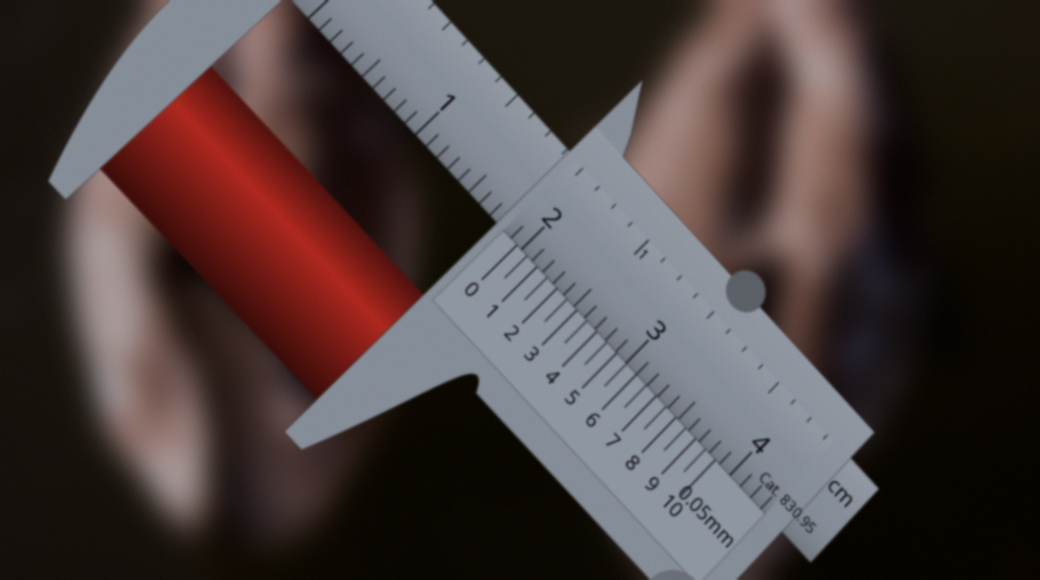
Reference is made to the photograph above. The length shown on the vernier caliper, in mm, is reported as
19.6 mm
